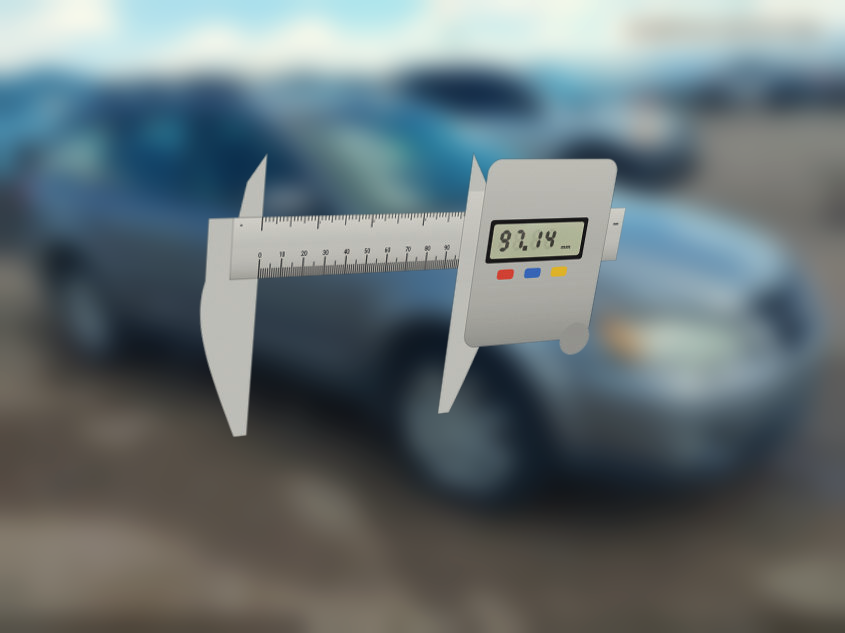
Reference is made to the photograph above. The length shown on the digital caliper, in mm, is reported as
97.14 mm
